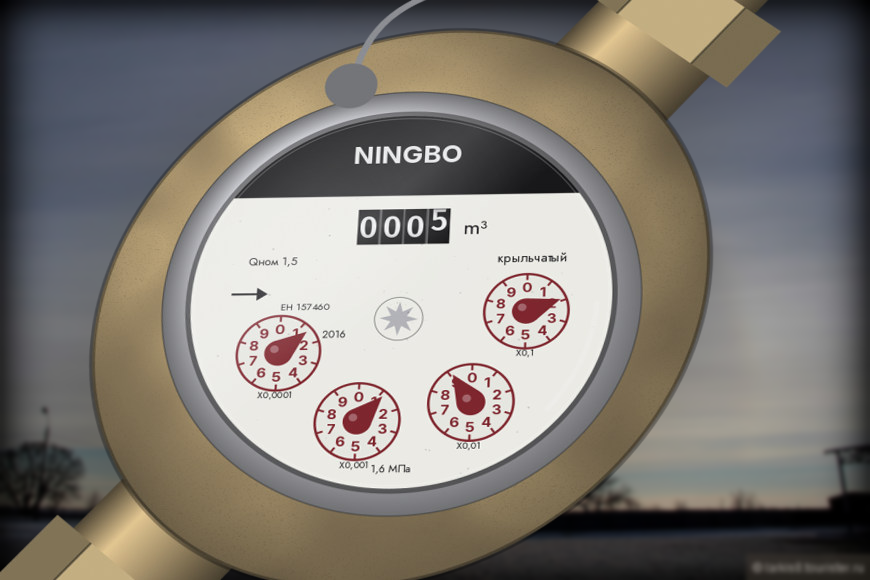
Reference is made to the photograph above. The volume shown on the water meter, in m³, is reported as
5.1911 m³
